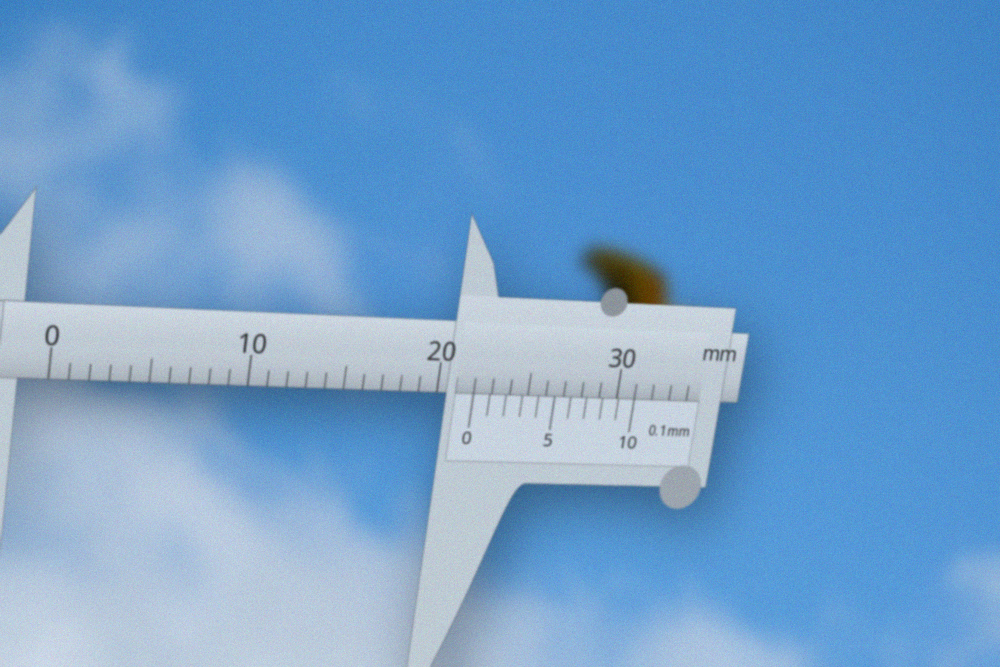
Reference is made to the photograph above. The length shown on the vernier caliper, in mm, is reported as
22.0 mm
